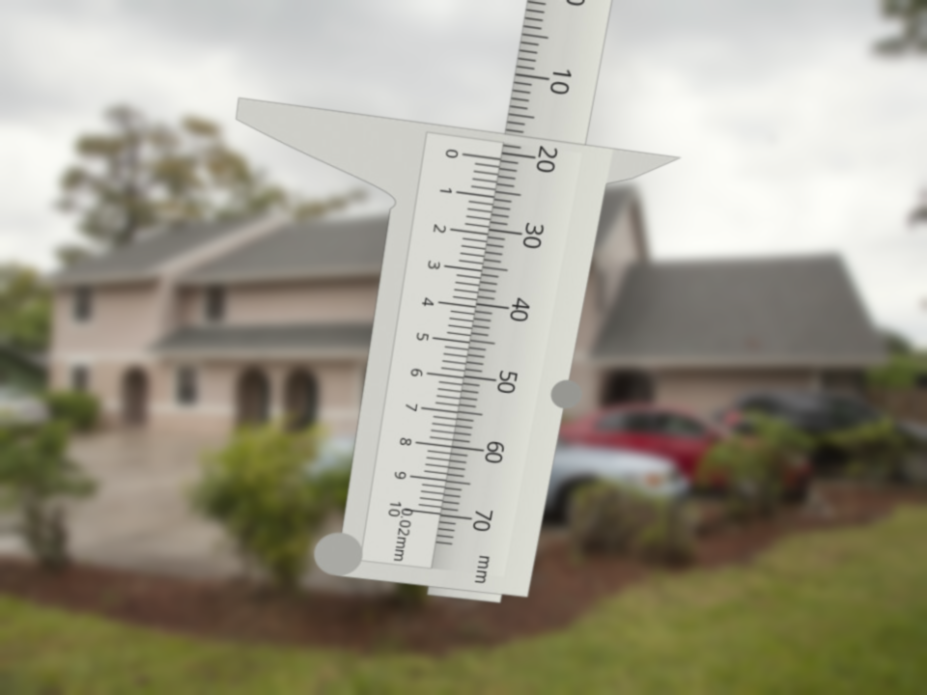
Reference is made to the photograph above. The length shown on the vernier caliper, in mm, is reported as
20.8 mm
